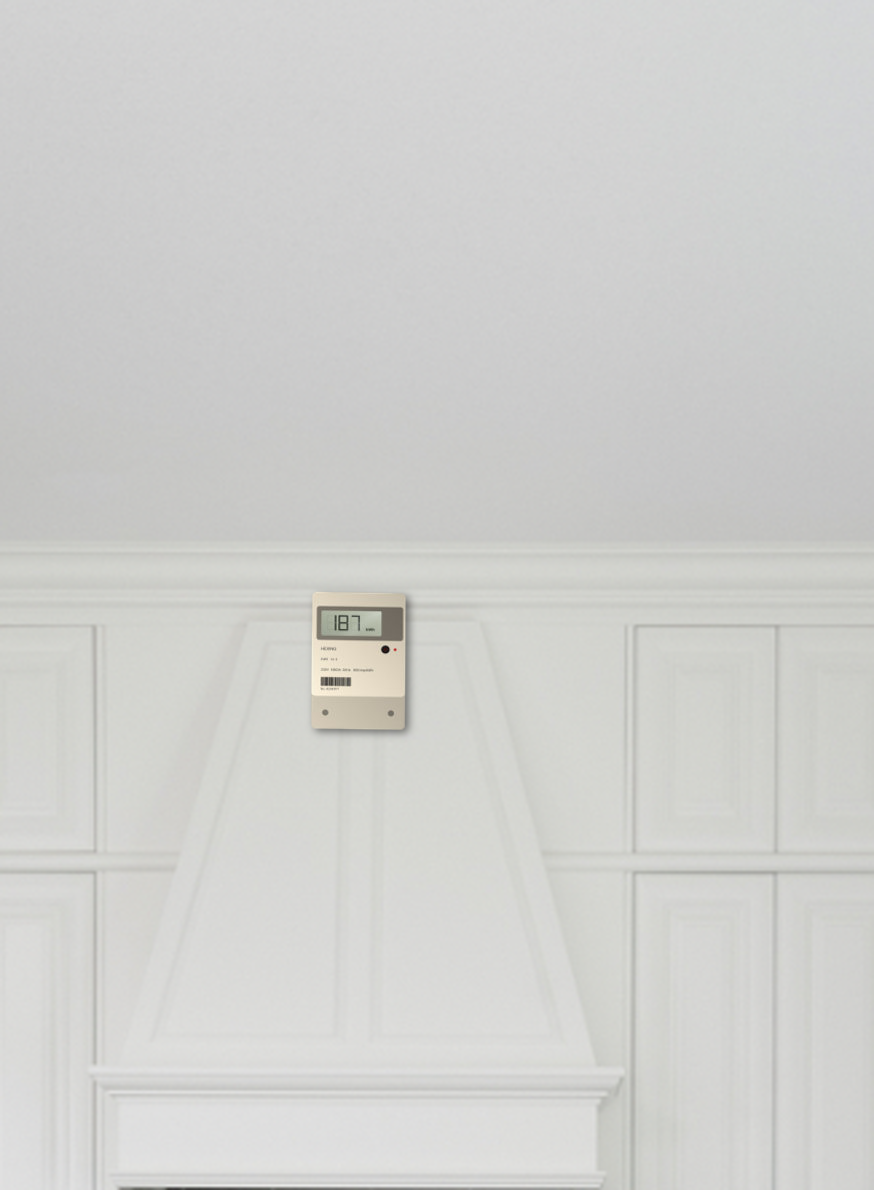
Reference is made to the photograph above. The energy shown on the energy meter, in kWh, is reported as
187 kWh
